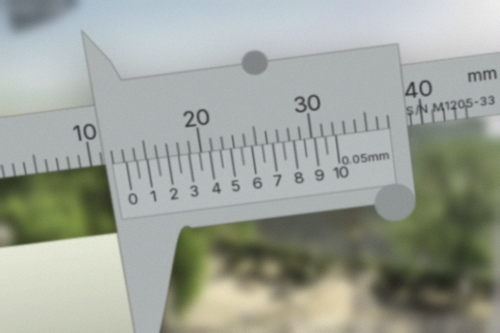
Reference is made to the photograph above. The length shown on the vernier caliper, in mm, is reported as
13.2 mm
